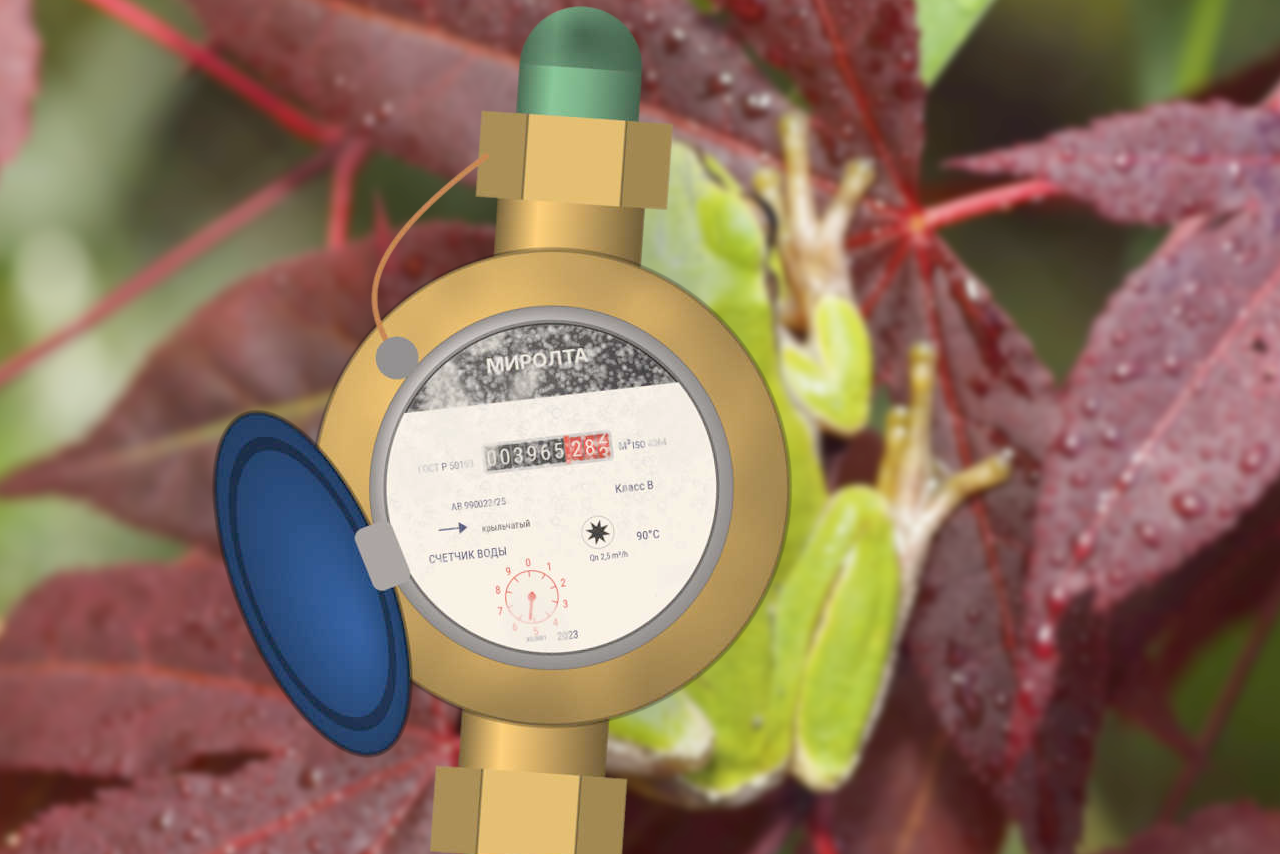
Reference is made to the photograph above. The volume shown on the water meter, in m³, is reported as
3965.2825 m³
